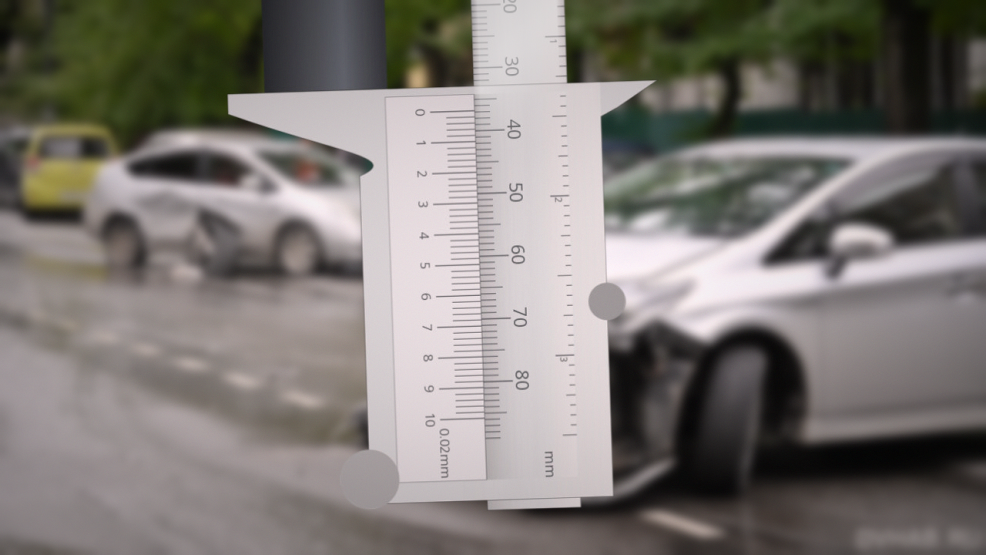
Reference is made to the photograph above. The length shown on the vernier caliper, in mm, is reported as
36.8 mm
